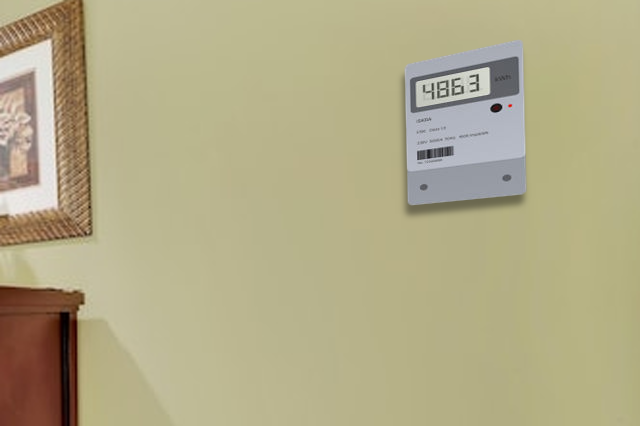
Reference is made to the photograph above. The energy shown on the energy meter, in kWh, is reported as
4863 kWh
